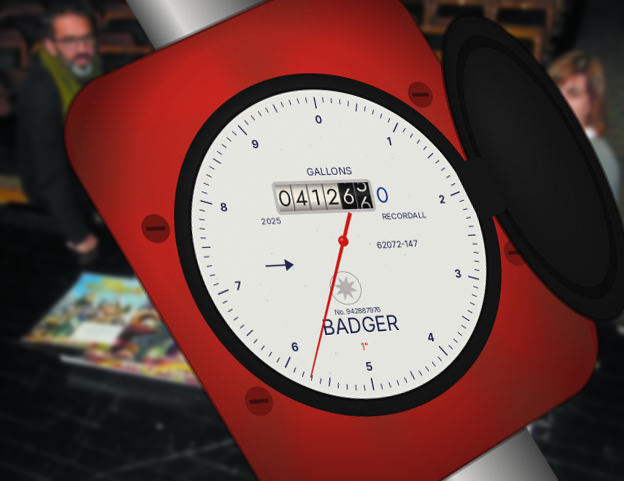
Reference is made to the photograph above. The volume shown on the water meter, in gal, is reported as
412655.7 gal
